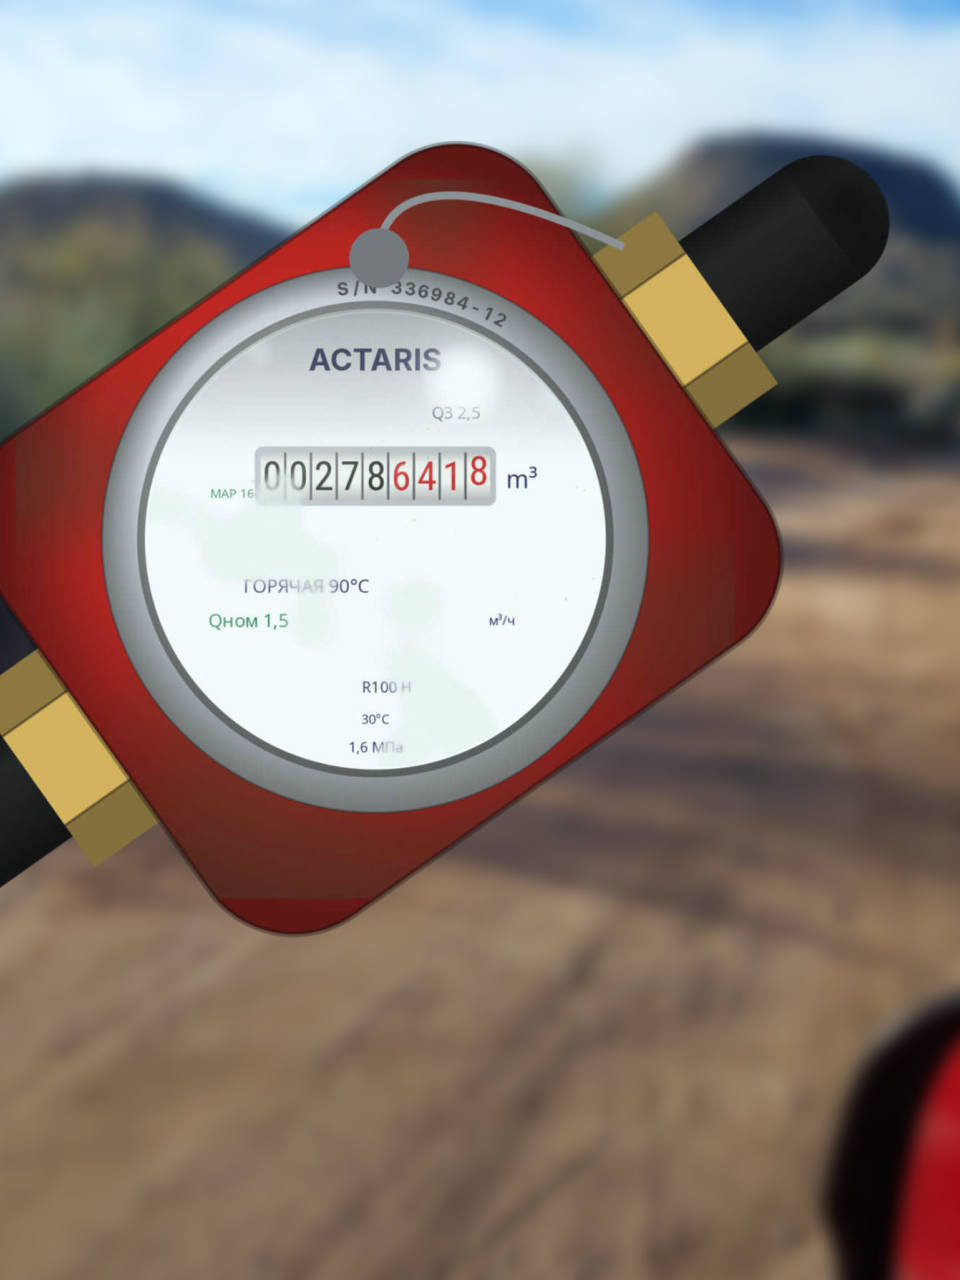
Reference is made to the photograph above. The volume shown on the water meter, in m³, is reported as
278.6418 m³
